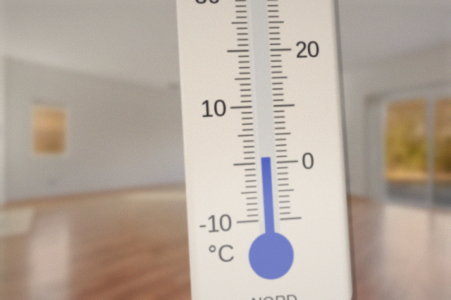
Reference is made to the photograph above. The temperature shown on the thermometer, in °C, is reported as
1 °C
